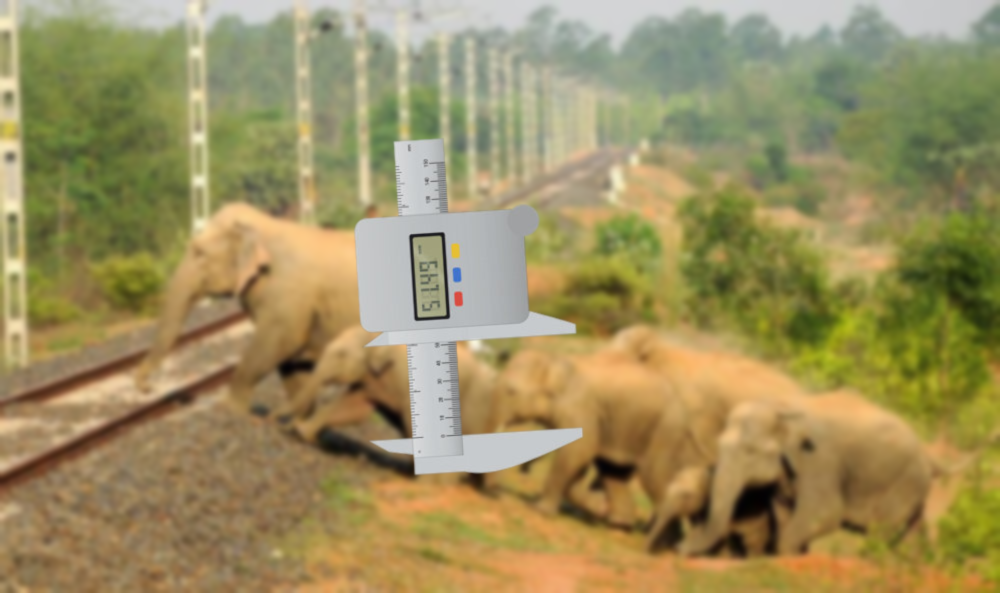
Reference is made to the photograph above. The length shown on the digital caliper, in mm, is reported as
51.49 mm
